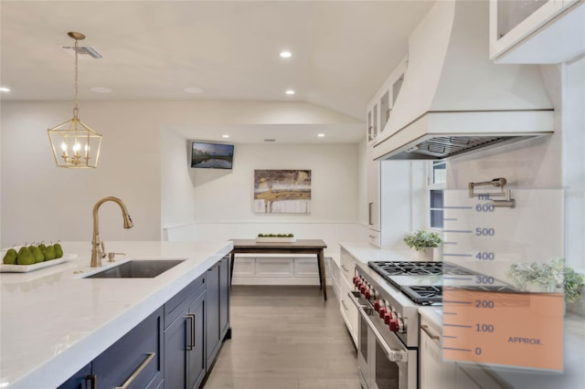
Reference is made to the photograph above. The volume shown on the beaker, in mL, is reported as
250 mL
